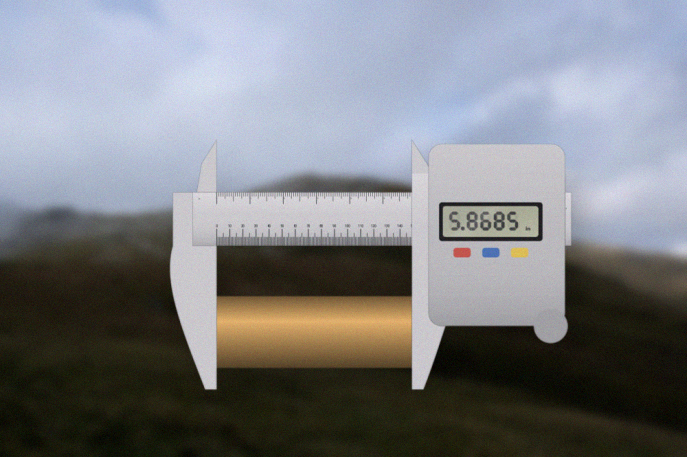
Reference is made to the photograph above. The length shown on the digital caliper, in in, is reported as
5.8685 in
